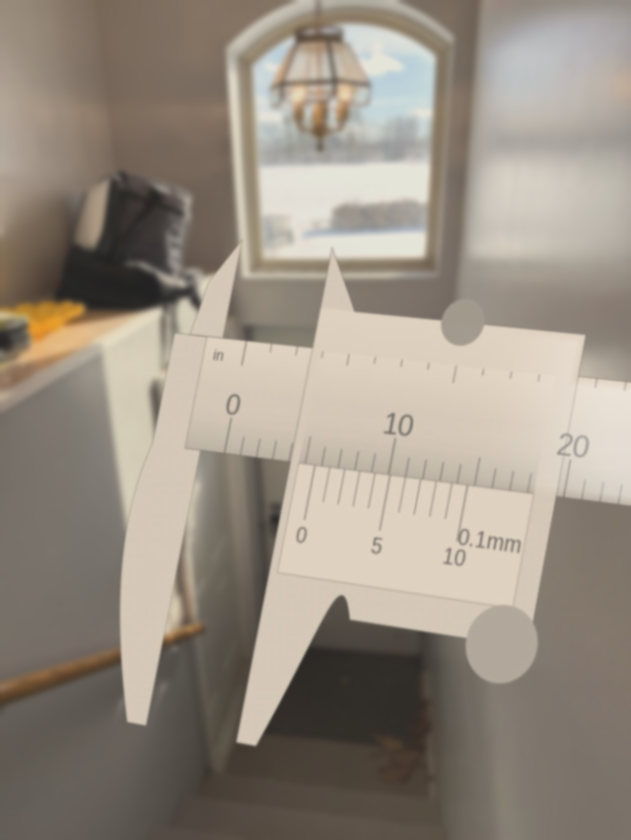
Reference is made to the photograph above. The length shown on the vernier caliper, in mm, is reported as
5.6 mm
